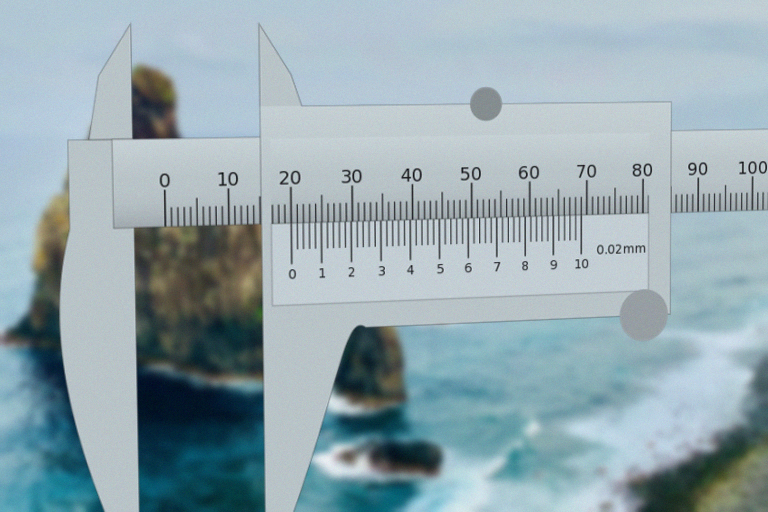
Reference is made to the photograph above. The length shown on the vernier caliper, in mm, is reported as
20.0 mm
